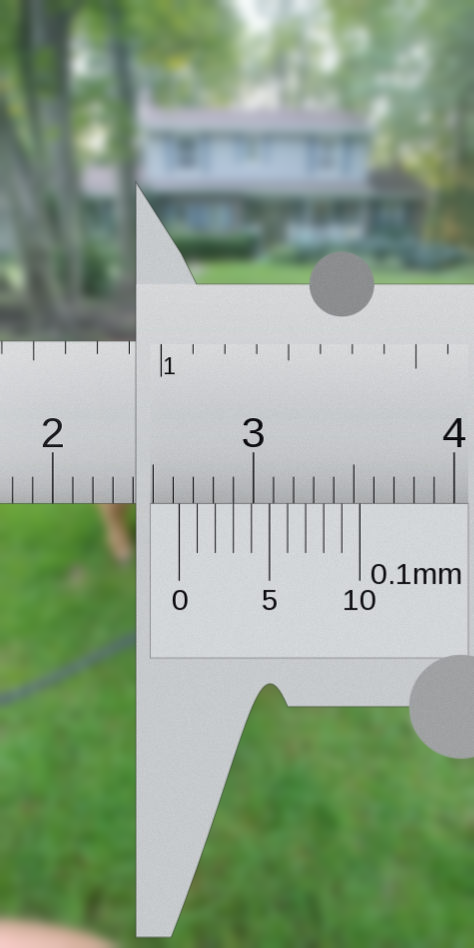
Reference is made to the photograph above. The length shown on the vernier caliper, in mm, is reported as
26.3 mm
